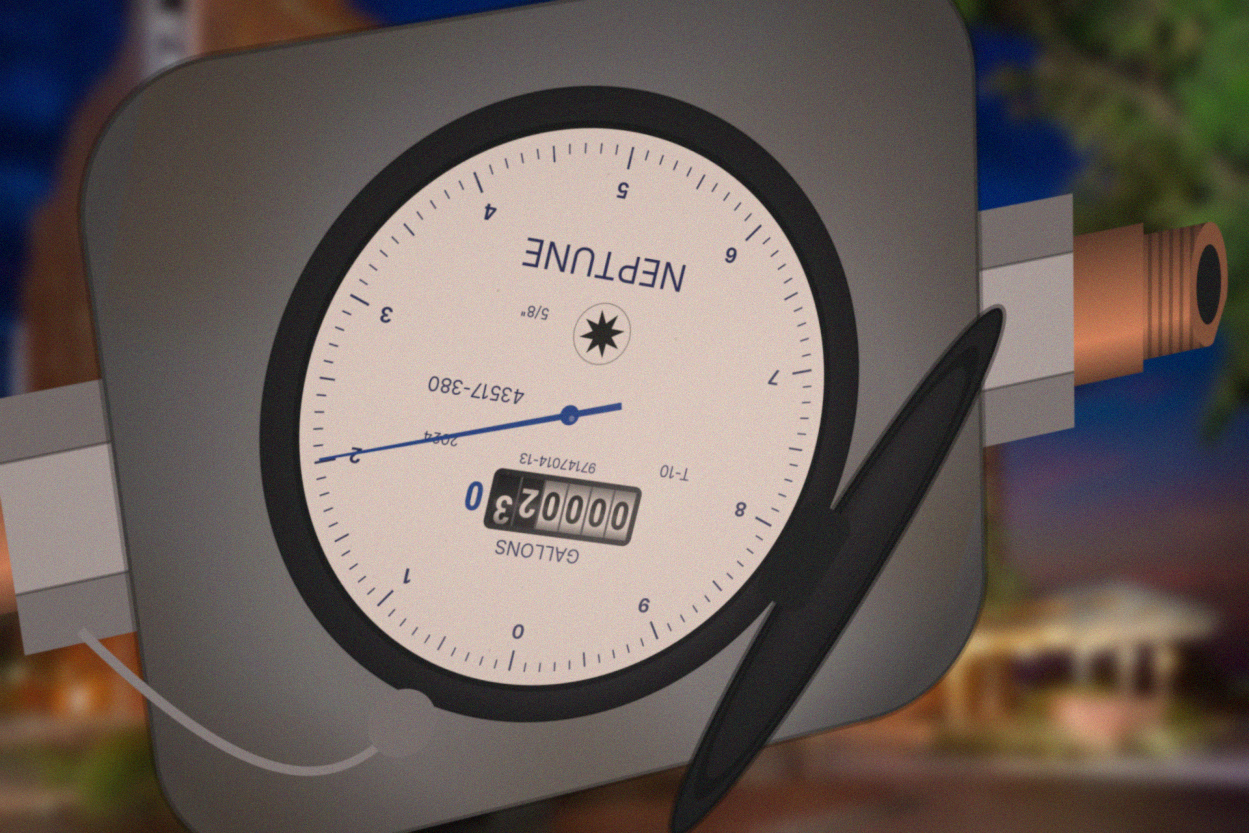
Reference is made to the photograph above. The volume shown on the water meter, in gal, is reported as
232.0 gal
